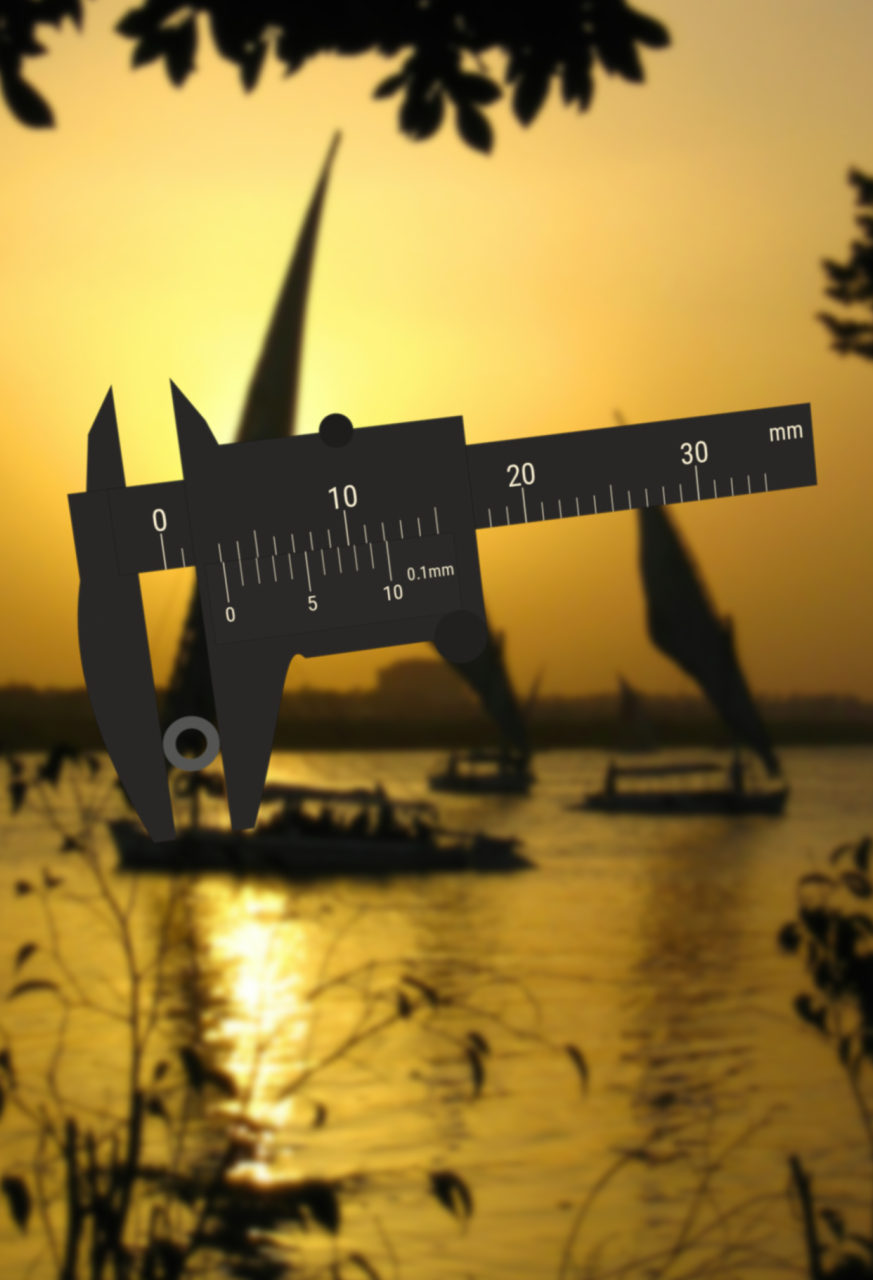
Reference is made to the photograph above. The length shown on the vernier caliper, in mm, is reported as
3.1 mm
